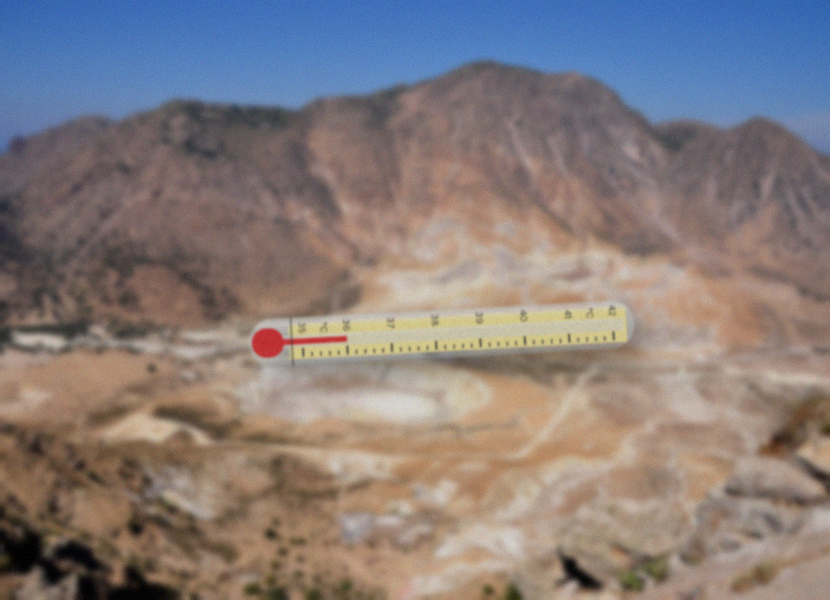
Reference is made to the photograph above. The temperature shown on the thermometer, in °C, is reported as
36 °C
